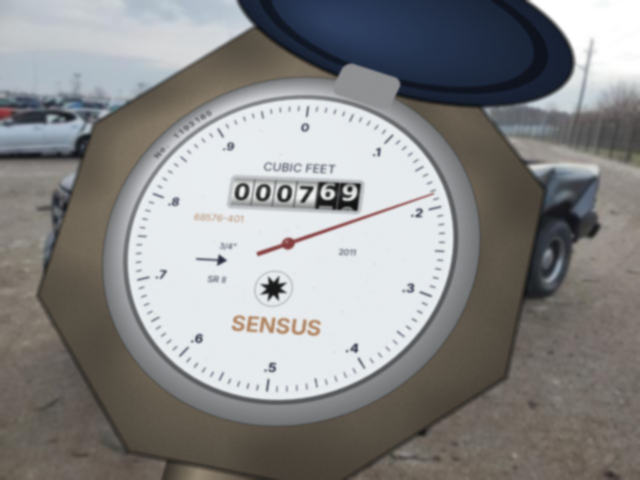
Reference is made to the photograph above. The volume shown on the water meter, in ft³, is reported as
769.18 ft³
